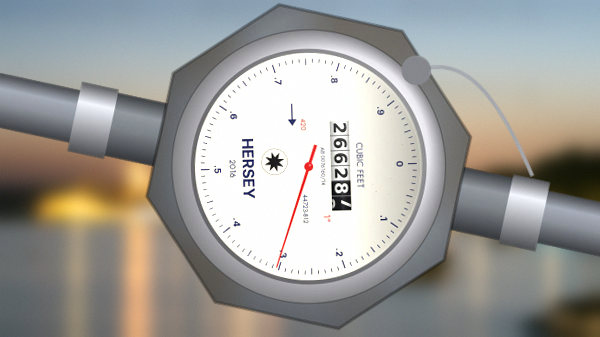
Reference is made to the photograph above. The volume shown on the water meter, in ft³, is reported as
266287.30 ft³
